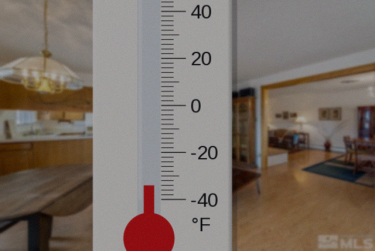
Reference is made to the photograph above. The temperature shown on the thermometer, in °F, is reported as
-34 °F
